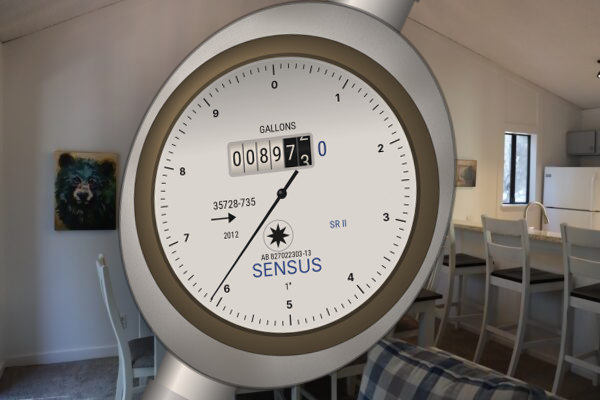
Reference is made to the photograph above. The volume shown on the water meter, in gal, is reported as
89726.1 gal
